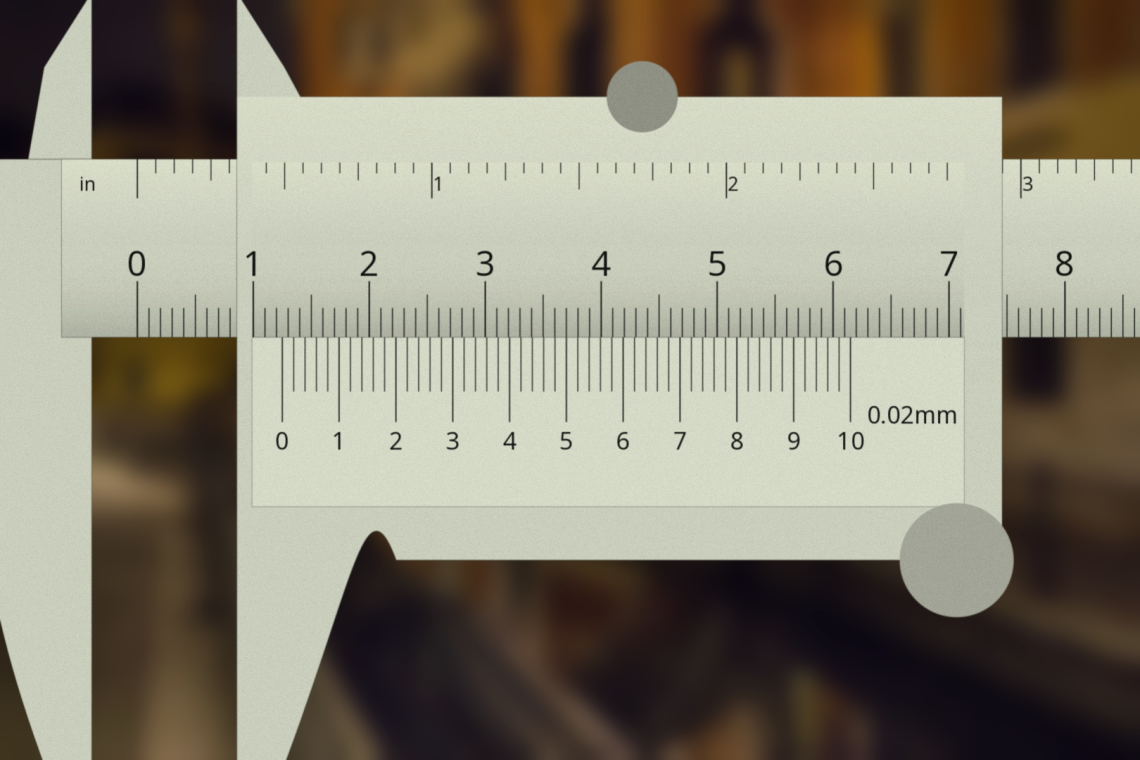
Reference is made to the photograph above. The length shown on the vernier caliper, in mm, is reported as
12.5 mm
